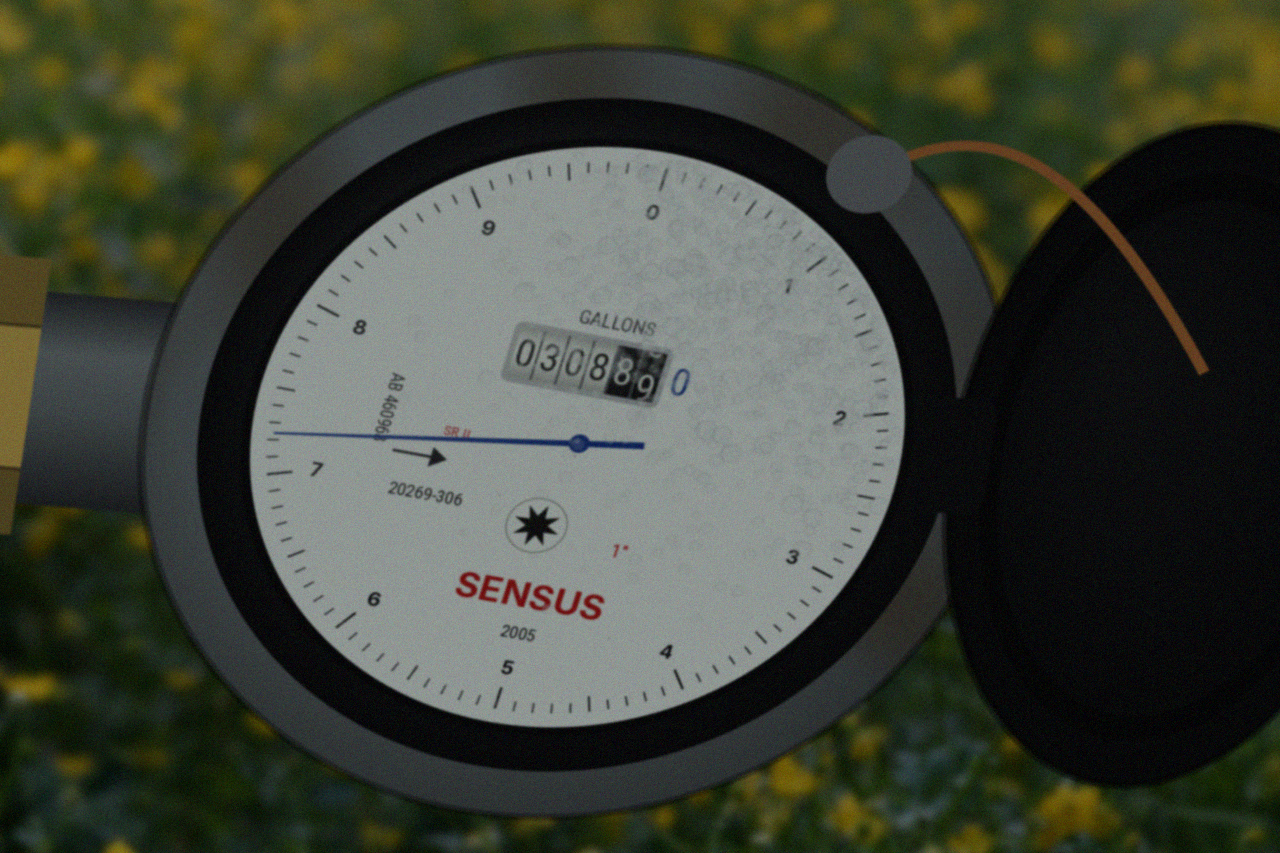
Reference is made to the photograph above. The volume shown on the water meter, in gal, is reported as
308887.2 gal
